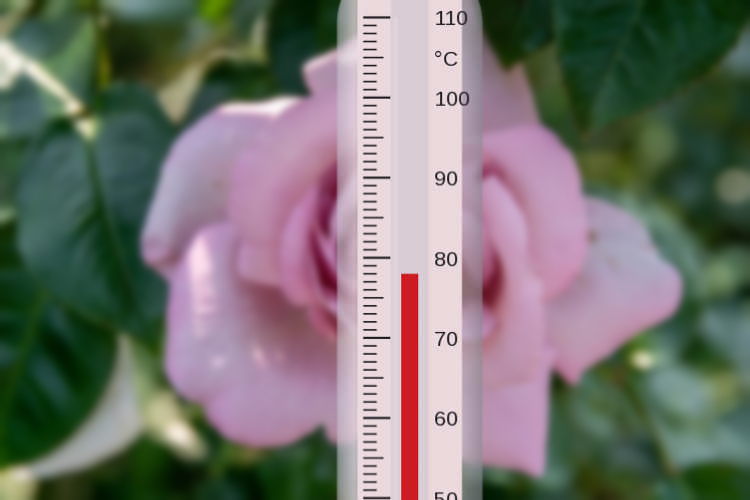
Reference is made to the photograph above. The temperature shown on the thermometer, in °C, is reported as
78 °C
